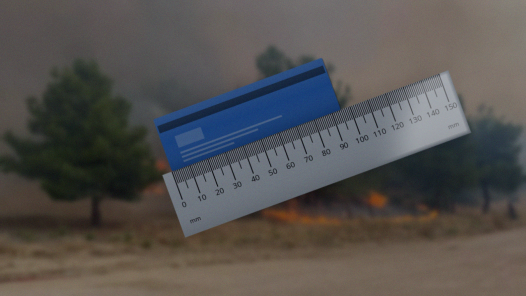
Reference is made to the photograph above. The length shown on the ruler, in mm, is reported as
95 mm
